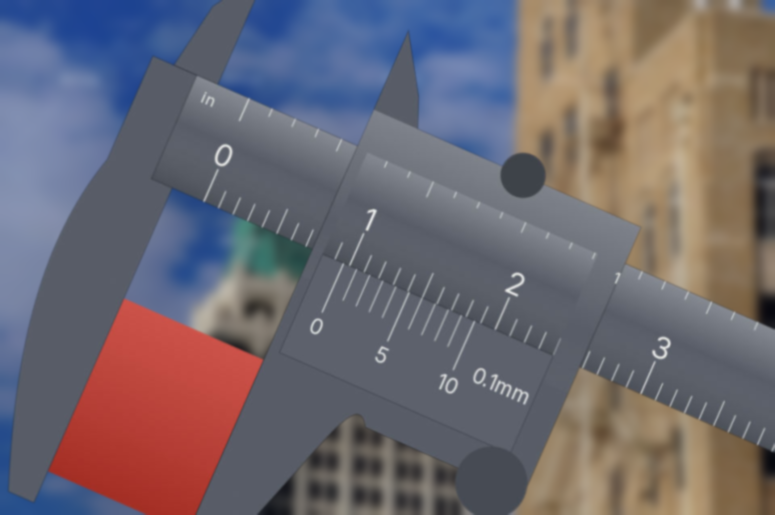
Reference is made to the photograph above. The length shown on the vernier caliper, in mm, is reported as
9.6 mm
